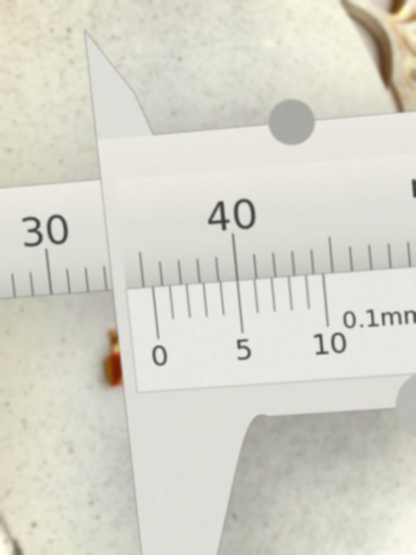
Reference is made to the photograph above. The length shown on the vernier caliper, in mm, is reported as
35.5 mm
